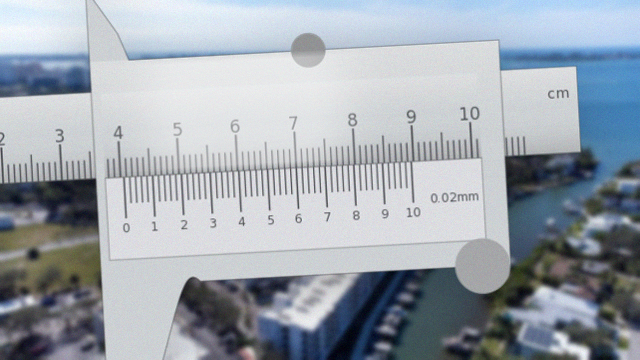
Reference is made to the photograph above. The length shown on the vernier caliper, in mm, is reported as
40.6 mm
